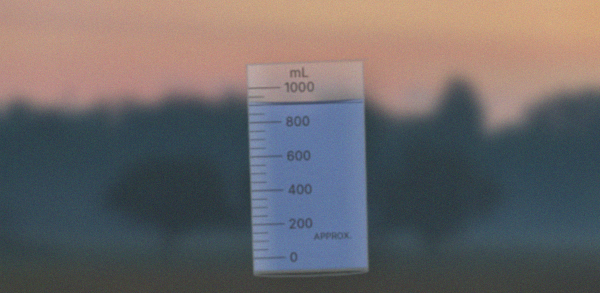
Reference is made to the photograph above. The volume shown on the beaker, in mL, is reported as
900 mL
